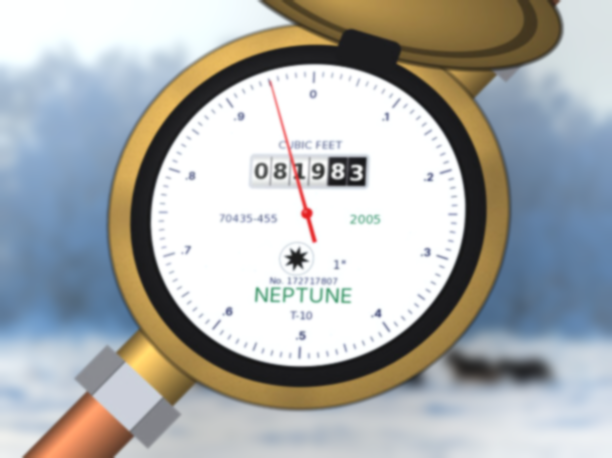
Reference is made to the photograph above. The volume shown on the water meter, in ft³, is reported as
81982.95 ft³
